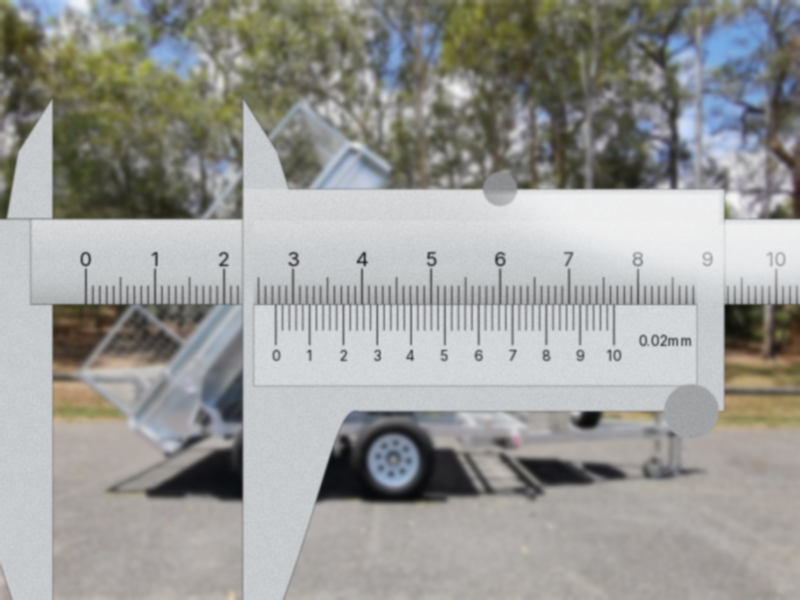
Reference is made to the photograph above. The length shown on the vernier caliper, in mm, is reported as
27.5 mm
